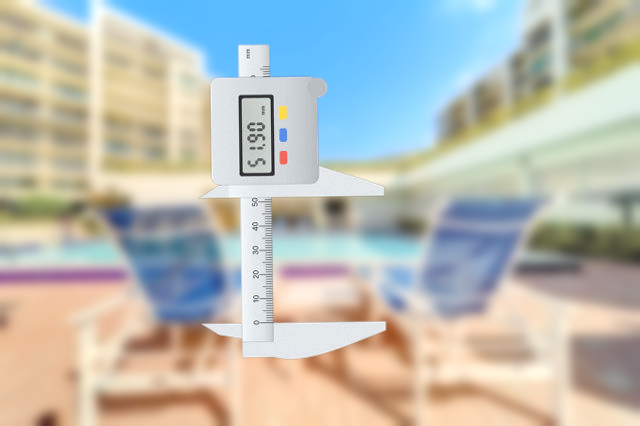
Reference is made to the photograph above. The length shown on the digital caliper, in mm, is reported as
51.90 mm
